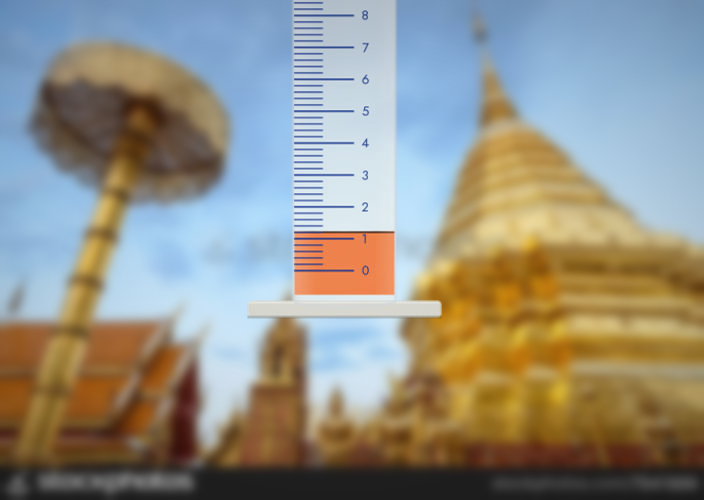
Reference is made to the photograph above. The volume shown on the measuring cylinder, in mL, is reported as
1.2 mL
